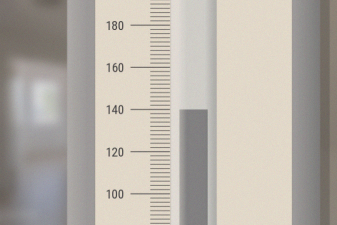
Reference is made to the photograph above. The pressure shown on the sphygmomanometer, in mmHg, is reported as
140 mmHg
